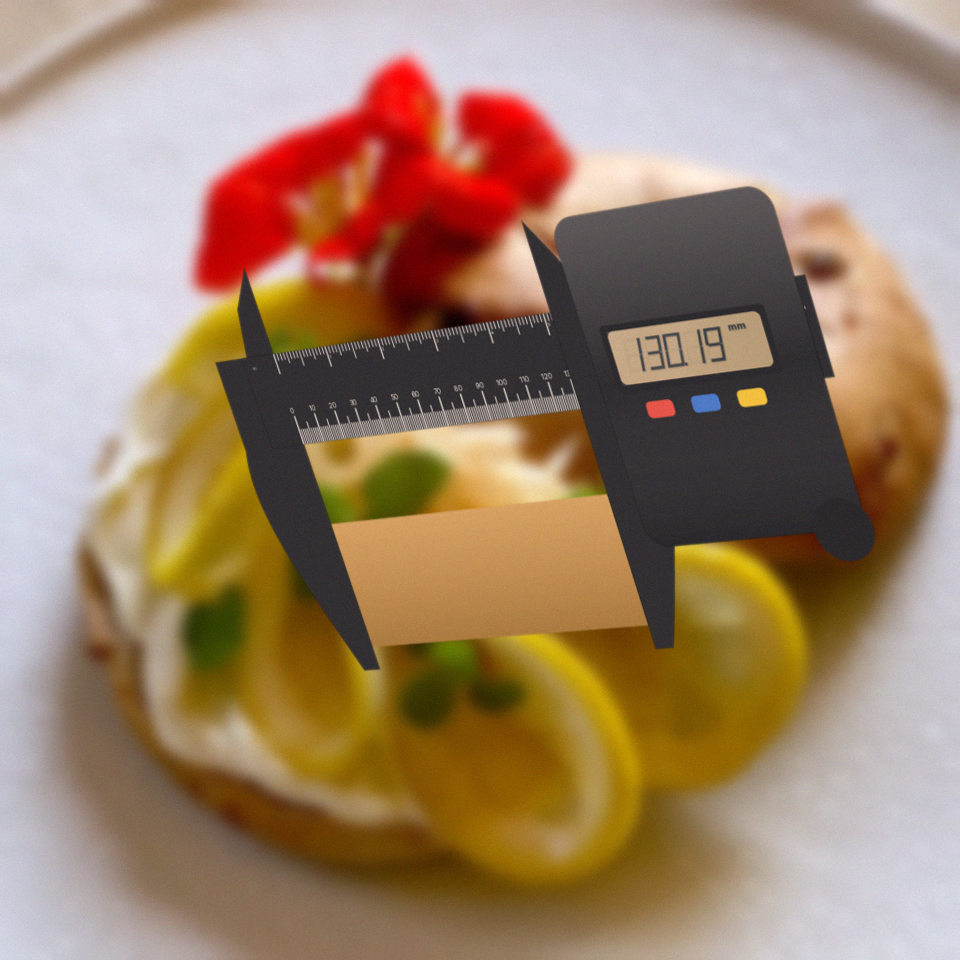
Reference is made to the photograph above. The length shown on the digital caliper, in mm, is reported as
130.19 mm
